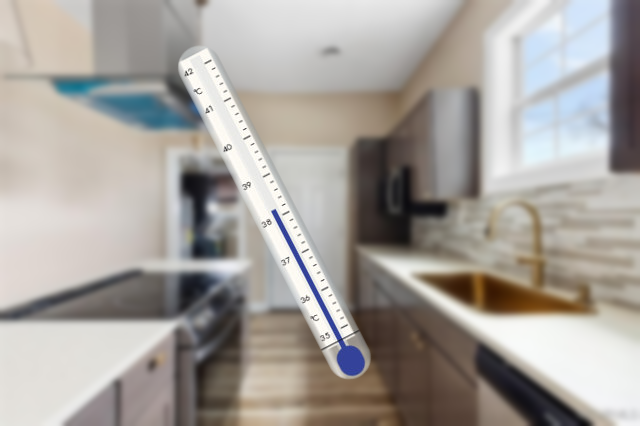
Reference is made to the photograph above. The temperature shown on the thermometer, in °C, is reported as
38.2 °C
